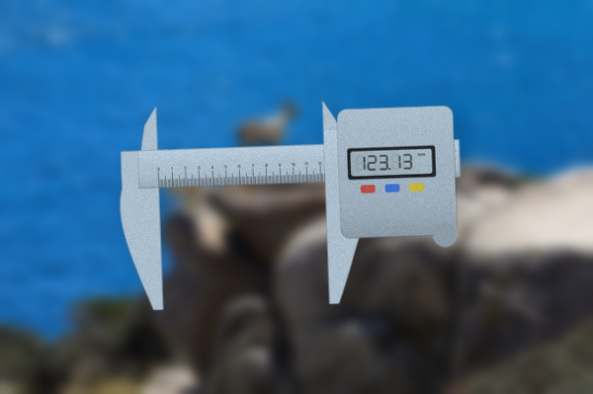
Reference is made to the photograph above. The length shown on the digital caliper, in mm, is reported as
123.13 mm
